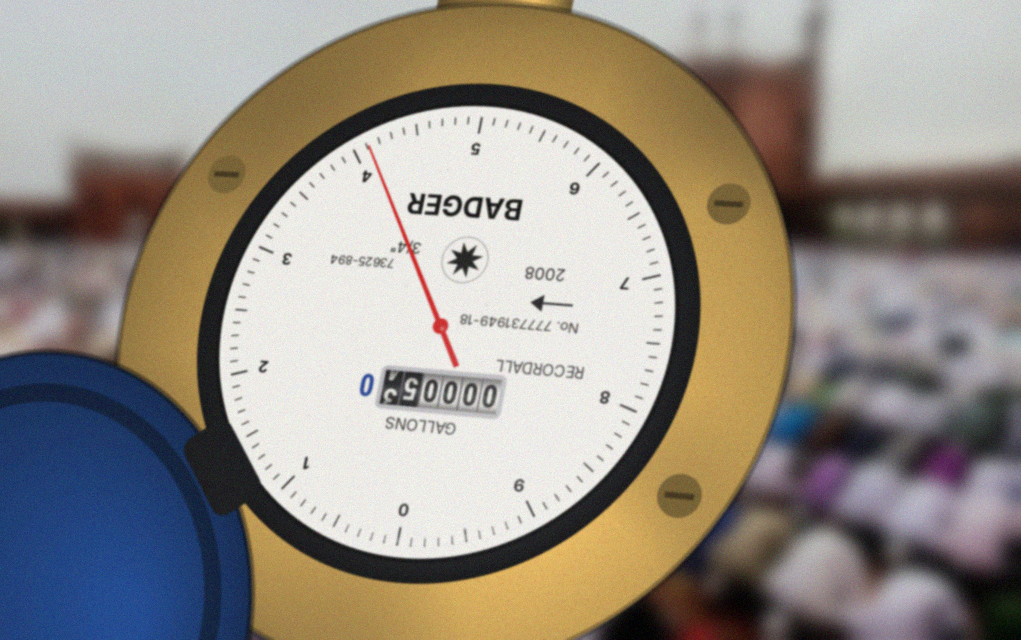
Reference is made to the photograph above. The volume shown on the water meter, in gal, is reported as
534.1 gal
